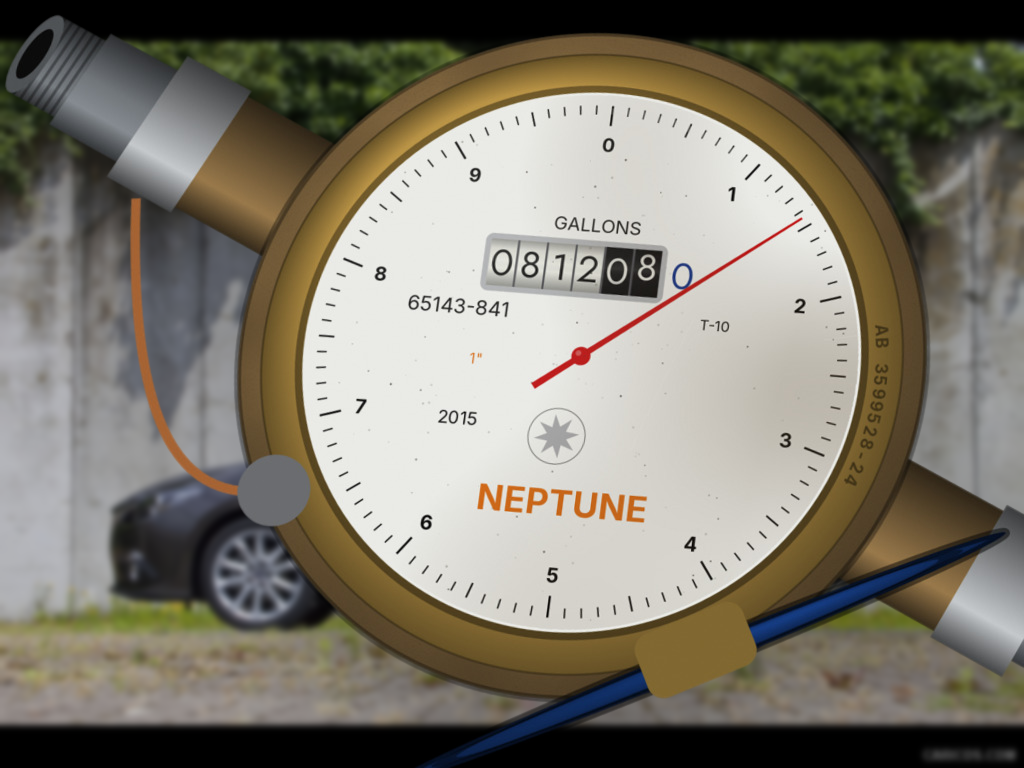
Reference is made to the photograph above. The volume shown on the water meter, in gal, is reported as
812081.4 gal
